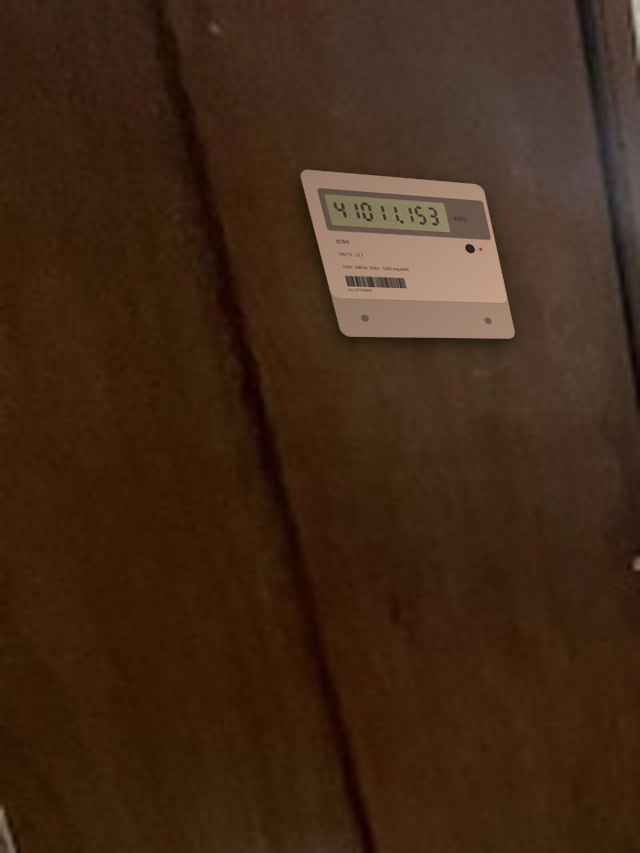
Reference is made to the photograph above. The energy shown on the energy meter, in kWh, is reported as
41011.153 kWh
